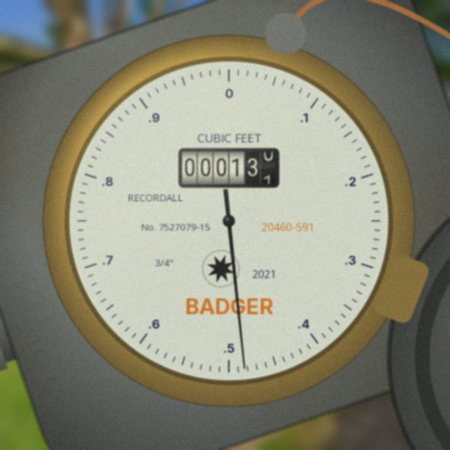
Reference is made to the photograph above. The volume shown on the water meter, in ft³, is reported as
130.48 ft³
